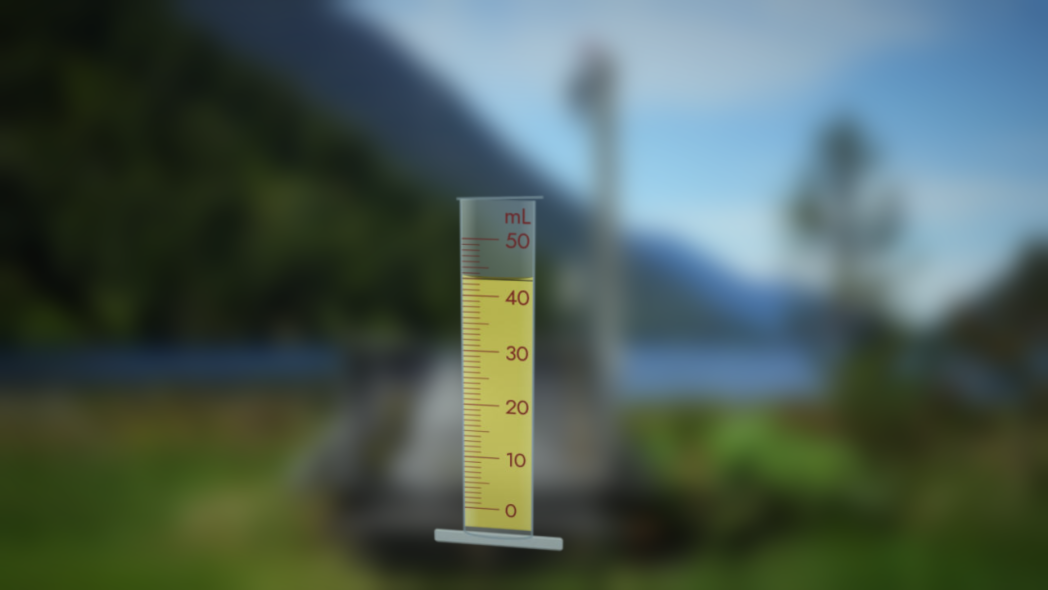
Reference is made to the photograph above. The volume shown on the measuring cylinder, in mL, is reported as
43 mL
